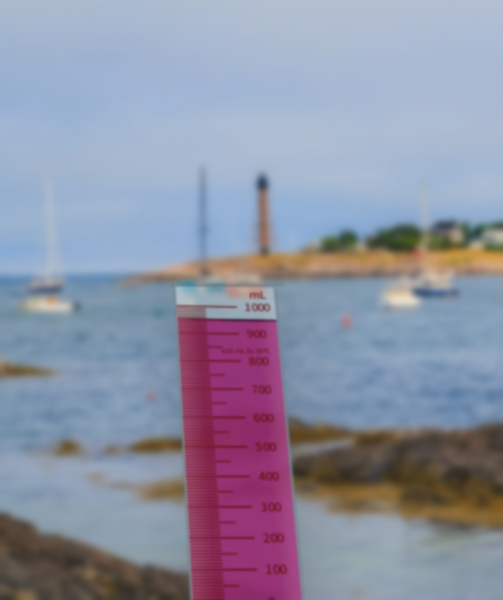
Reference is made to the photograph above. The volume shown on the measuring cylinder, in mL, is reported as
950 mL
